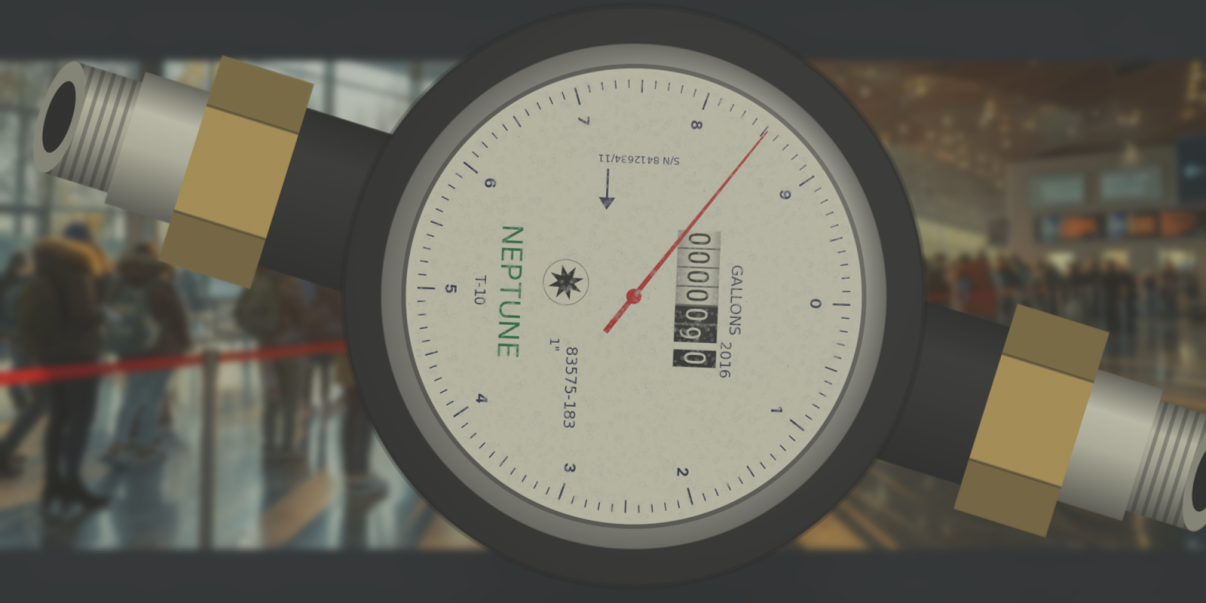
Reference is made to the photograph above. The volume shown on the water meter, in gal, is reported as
88.5 gal
